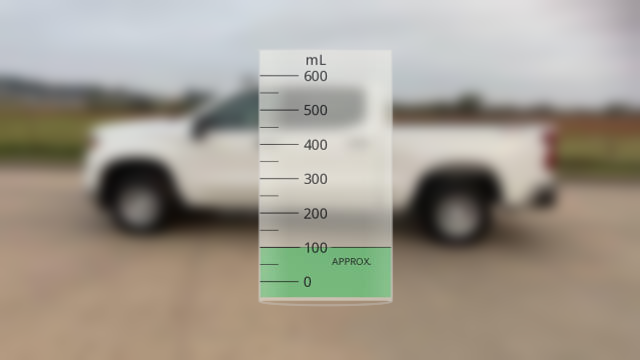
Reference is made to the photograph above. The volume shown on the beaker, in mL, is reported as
100 mL
